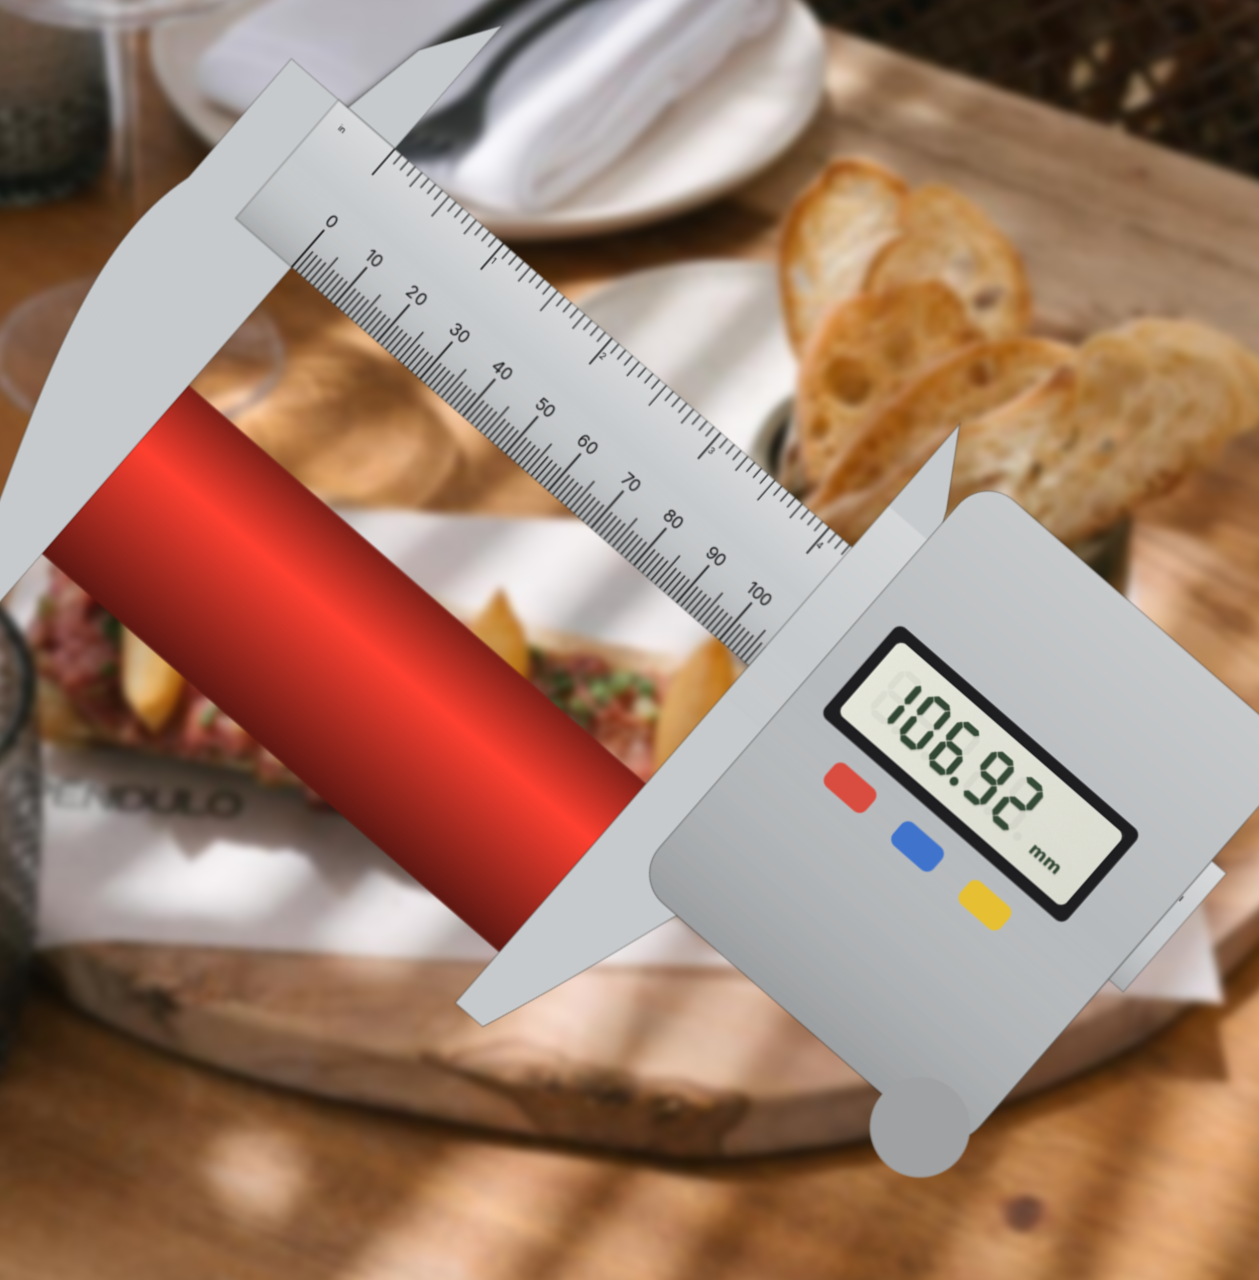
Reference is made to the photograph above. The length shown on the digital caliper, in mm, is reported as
106.92 mm
